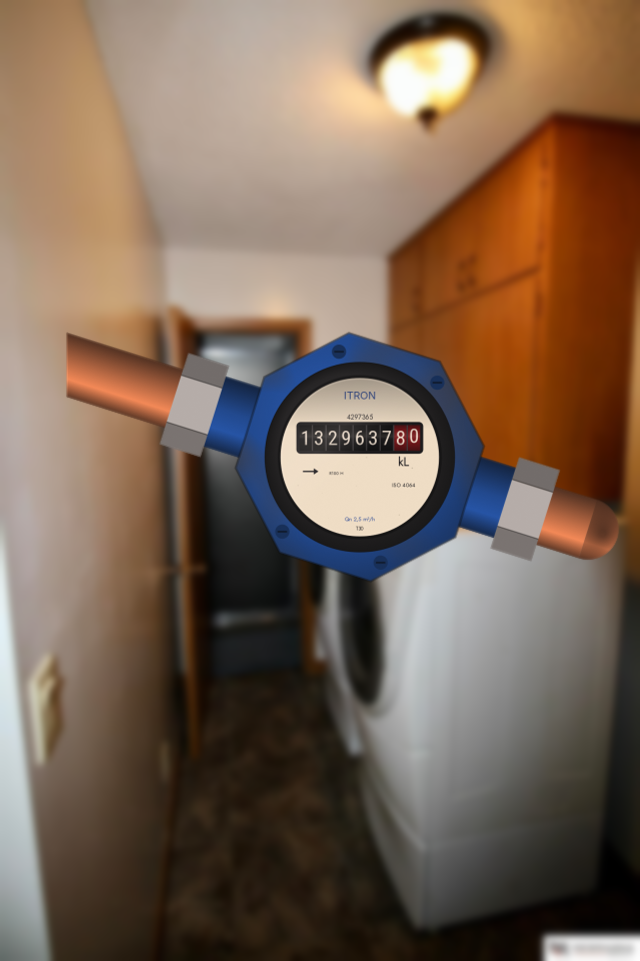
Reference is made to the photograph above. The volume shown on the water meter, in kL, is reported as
1329637.80 kL
